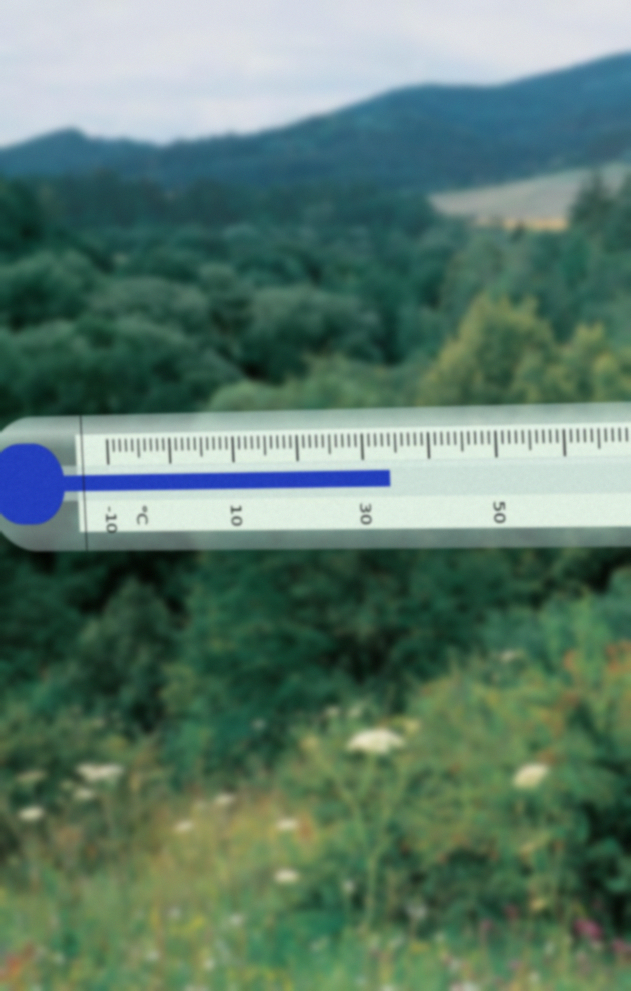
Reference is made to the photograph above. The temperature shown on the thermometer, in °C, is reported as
34 °C
